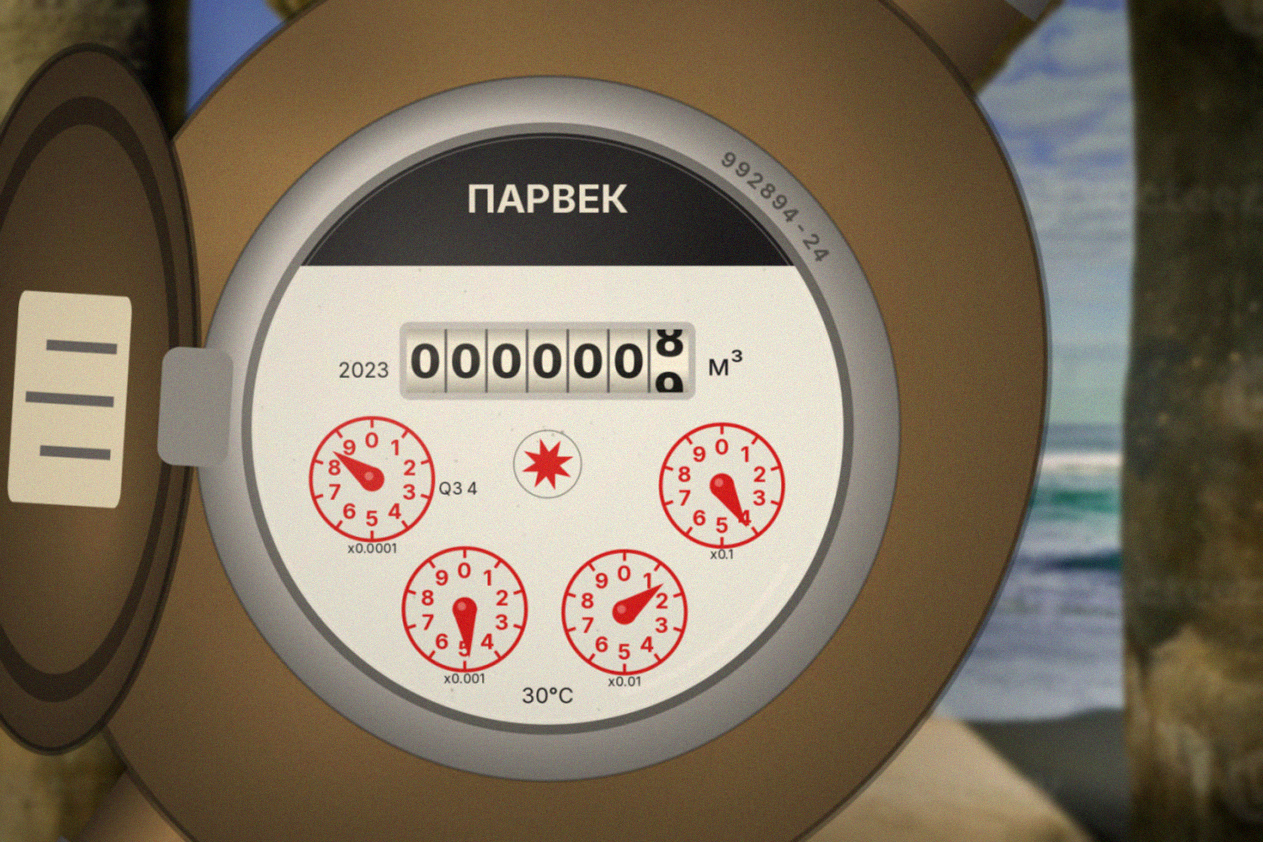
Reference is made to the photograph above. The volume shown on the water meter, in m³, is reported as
8.4148 m³
